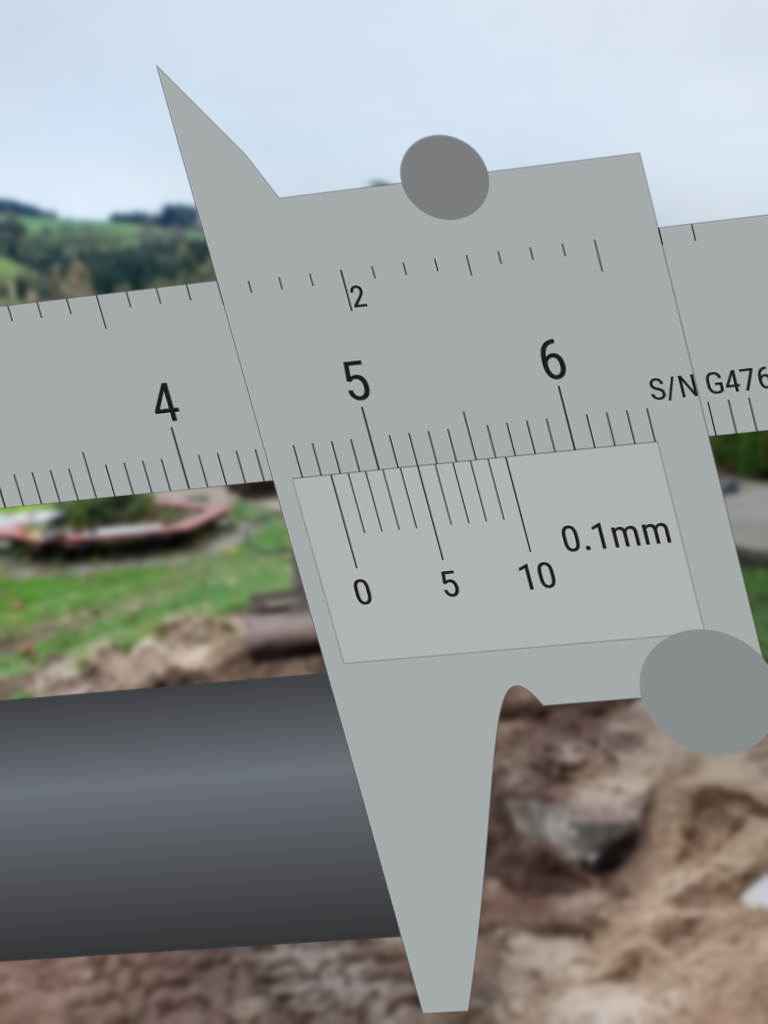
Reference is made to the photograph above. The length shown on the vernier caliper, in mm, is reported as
47.5 mm
